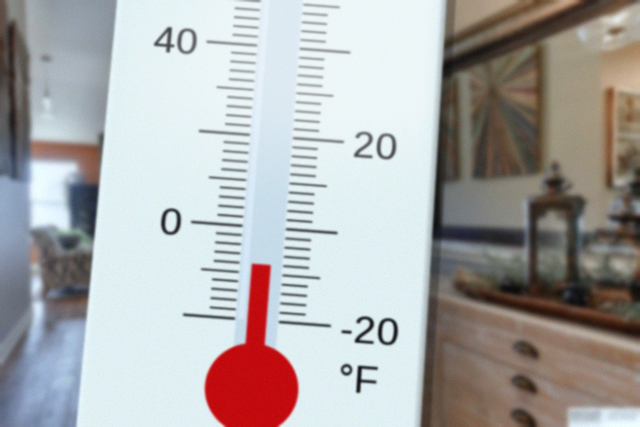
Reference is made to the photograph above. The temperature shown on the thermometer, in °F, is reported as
-8 °F
